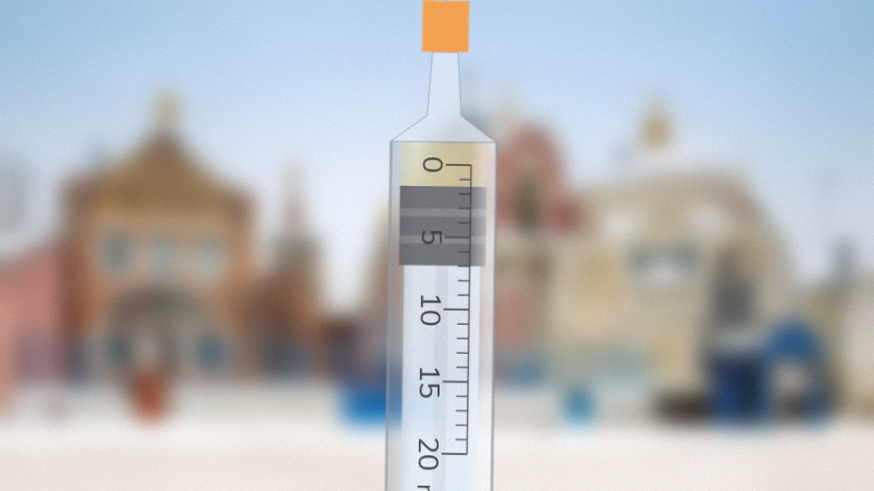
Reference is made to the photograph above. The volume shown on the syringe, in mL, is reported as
1.5 mL
